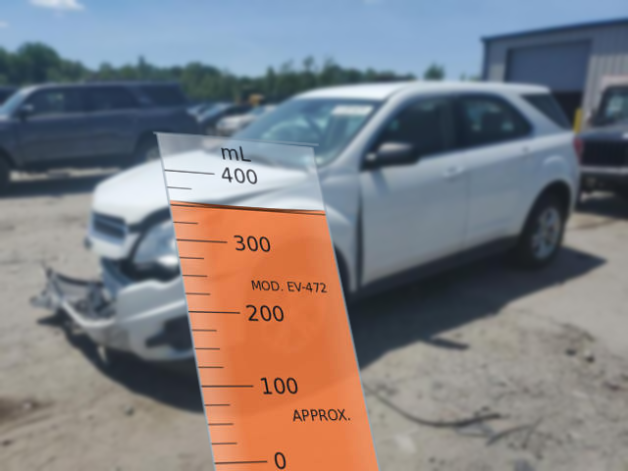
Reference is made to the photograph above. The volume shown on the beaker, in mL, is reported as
350 mL
